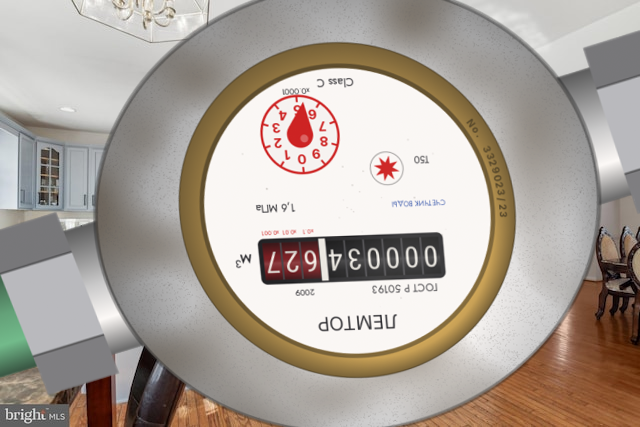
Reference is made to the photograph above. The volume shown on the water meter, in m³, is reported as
34.6275 m³
